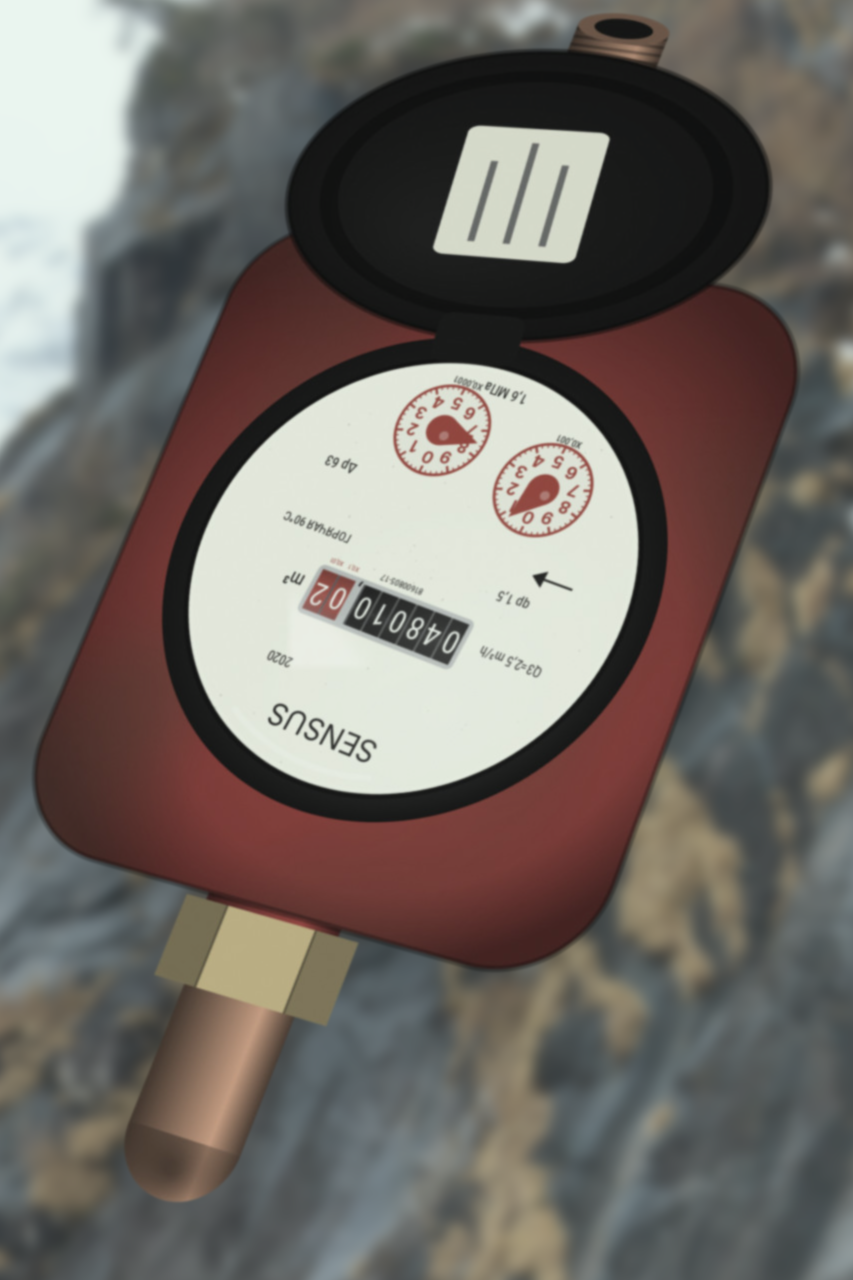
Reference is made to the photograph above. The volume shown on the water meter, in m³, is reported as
48010.0207 m³
